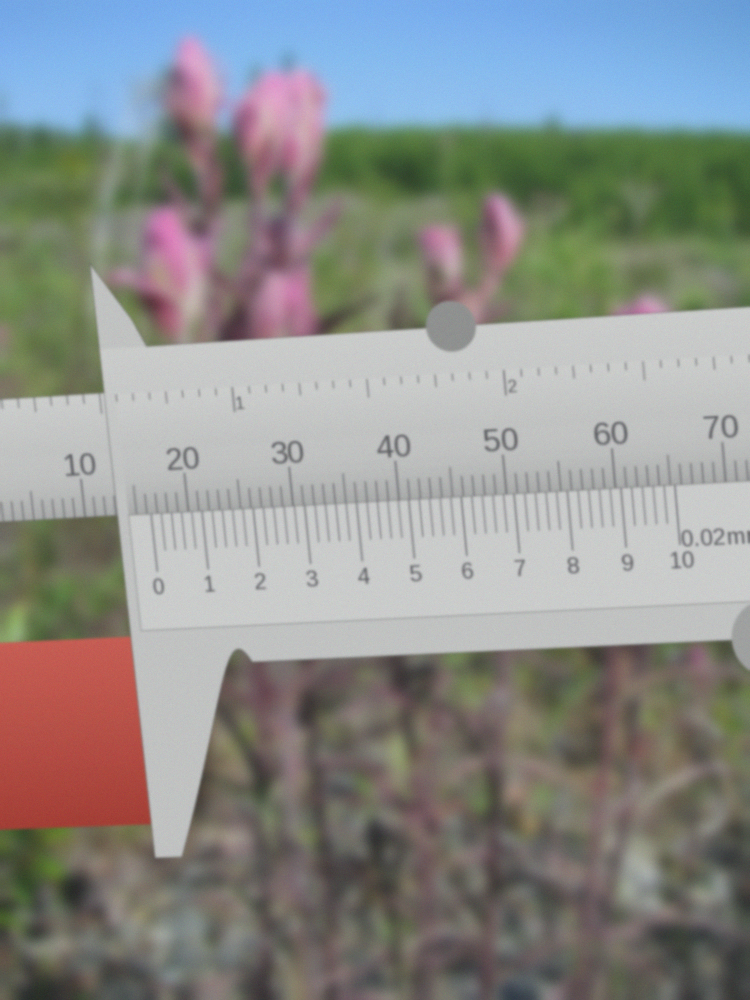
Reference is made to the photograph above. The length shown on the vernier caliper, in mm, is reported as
16.4 mm
